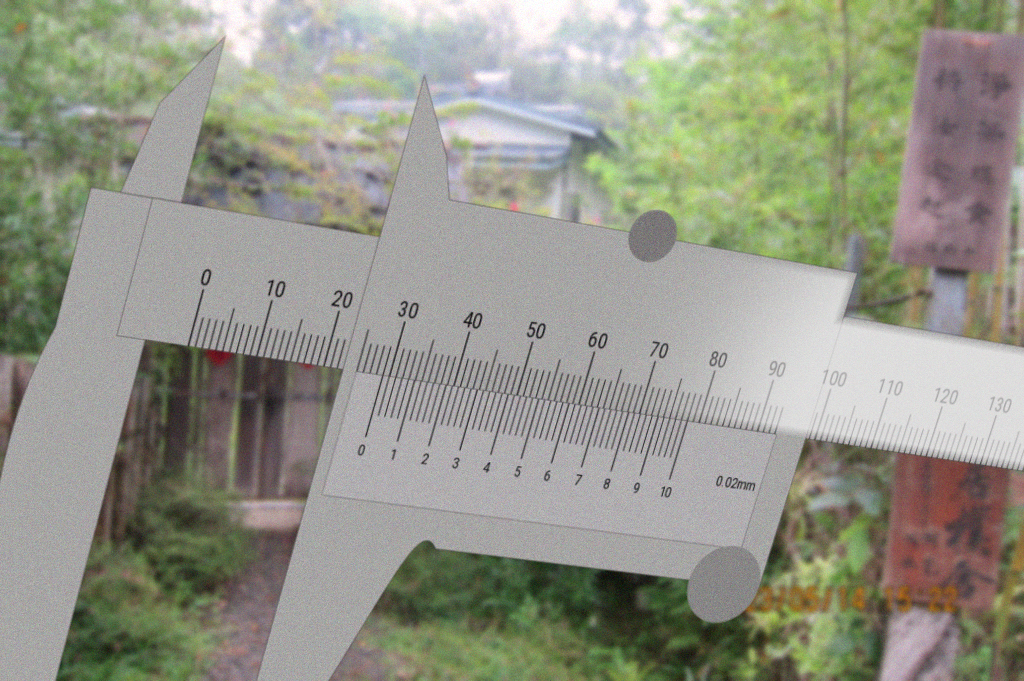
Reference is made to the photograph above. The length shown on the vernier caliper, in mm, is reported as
29.0 mm
